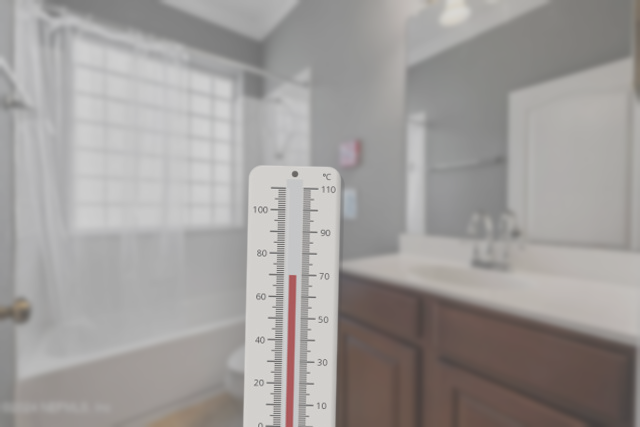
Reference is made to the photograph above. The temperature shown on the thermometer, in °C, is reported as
70 °C
